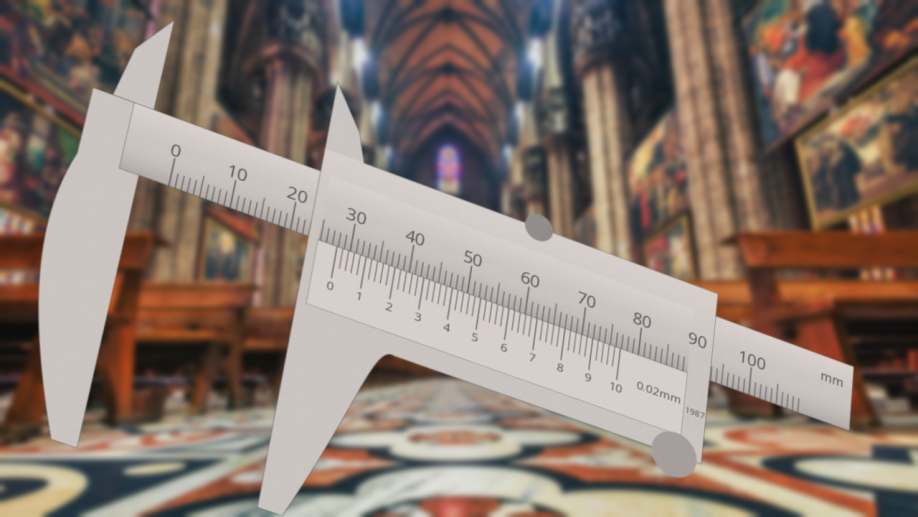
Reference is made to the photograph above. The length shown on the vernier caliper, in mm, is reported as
27.8 mm
